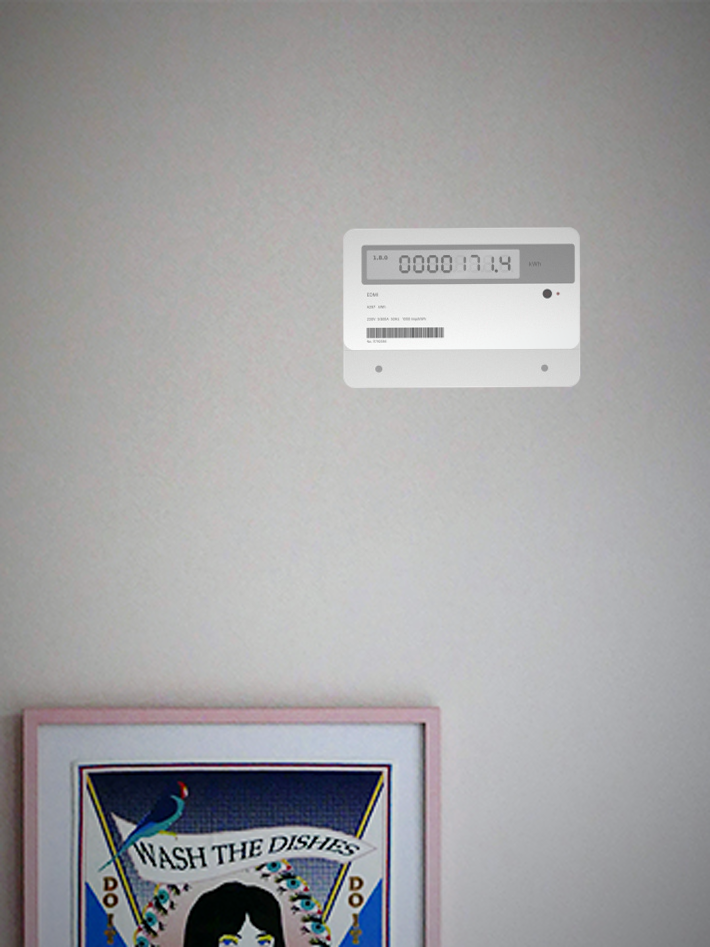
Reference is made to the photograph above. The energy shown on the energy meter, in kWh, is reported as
171.4 kWh
